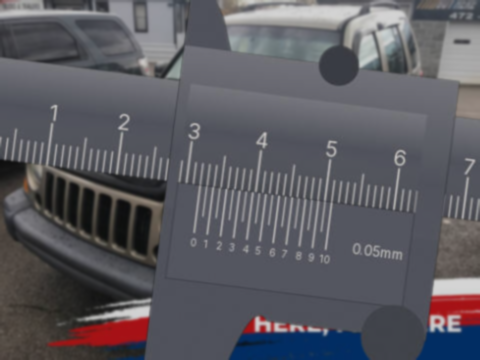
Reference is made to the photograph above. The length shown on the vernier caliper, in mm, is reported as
32.0 mm
